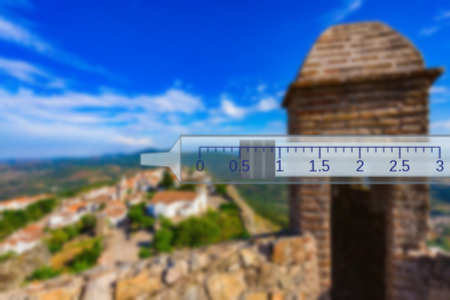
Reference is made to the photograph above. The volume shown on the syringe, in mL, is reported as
0.5 mL
